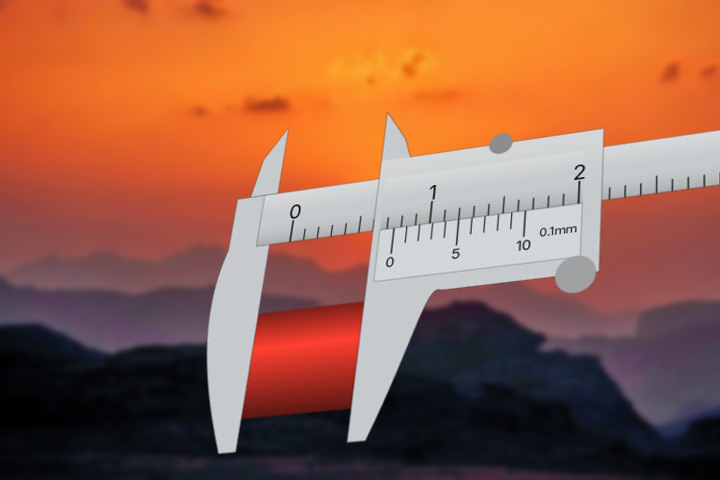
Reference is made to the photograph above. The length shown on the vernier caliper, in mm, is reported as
7.5 mm
